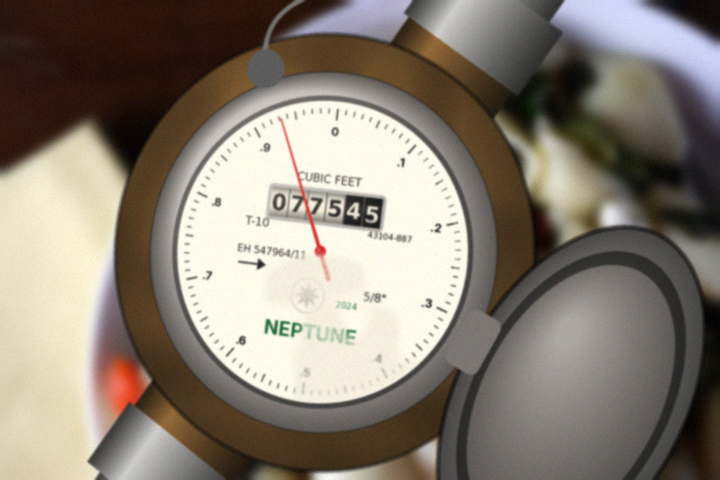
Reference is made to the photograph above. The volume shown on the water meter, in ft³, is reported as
77544.93 ft³
